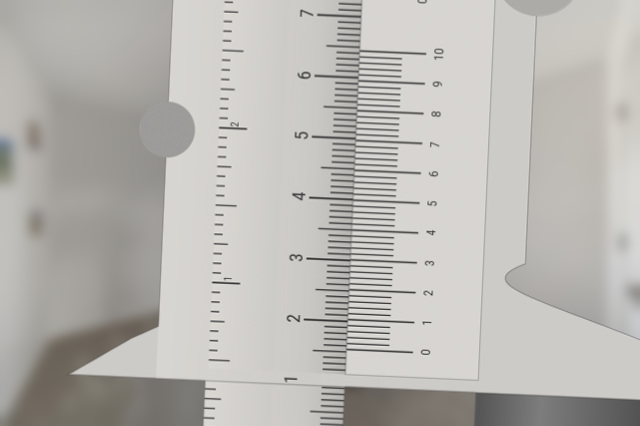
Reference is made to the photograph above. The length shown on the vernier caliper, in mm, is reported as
15.4 mm
